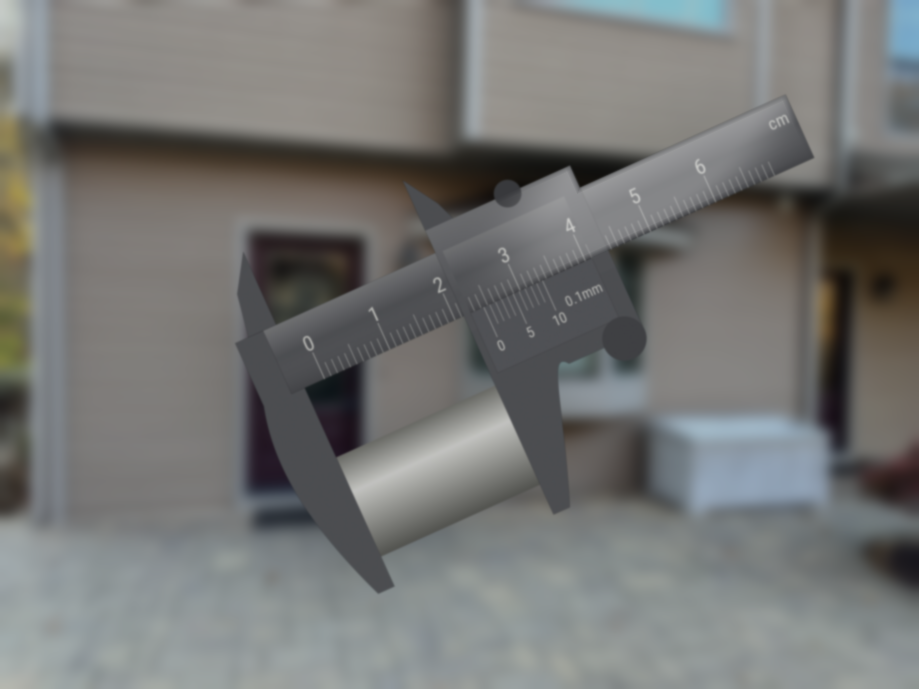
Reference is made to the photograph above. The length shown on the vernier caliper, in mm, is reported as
24.4 mm
